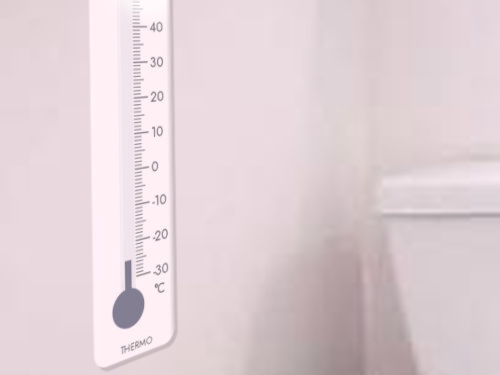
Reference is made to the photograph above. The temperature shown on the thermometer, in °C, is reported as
-25 °C
